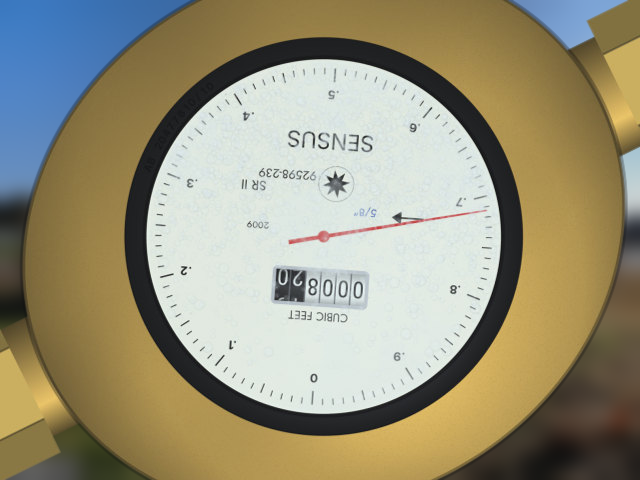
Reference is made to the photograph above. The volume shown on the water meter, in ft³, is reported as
819.71 ft³
